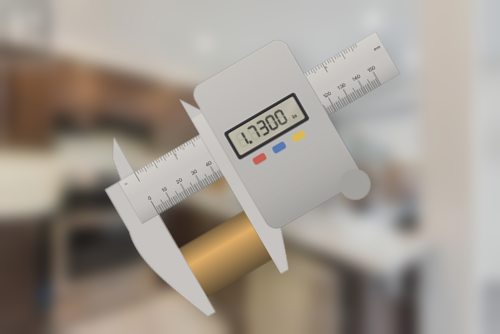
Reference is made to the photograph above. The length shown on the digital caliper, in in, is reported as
1.7300 in
